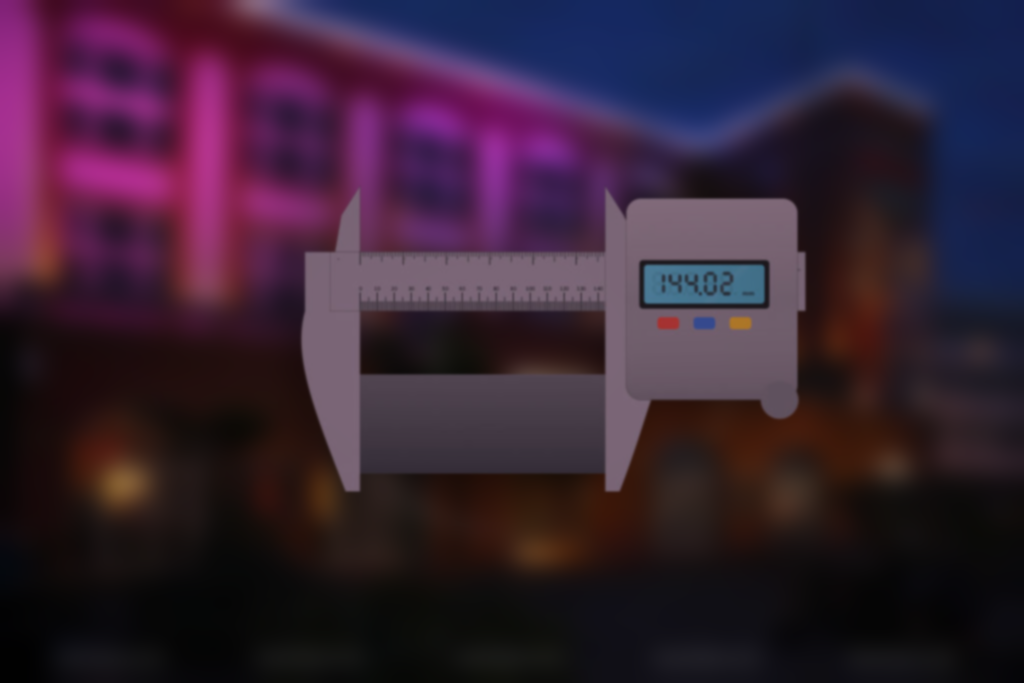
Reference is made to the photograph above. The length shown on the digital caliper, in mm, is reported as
144.02 mm
